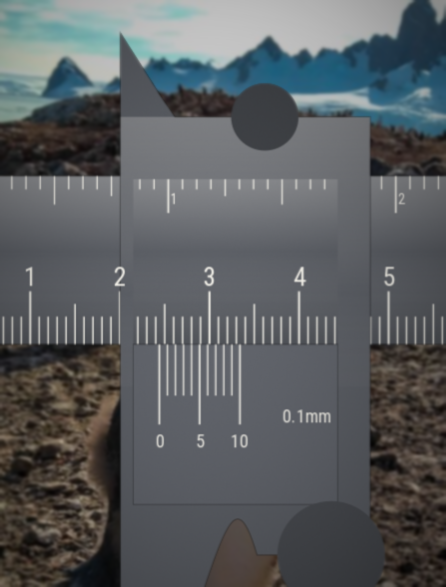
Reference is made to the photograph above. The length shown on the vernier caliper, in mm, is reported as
24.4 mm
